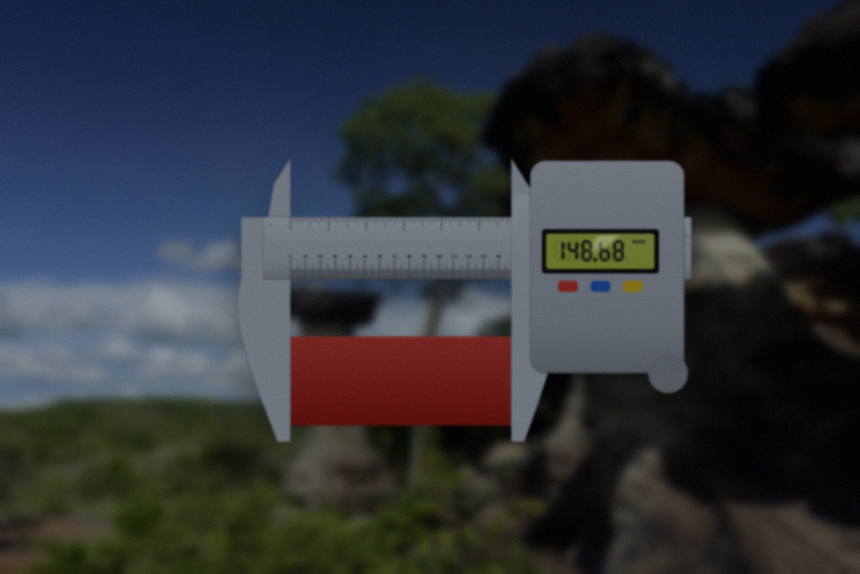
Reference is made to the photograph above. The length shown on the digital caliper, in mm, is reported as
148.68 mm
